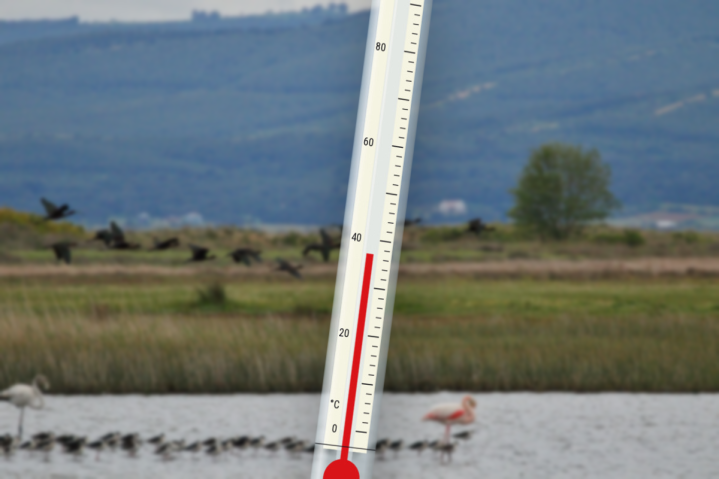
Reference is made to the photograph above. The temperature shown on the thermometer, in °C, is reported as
37 °C
